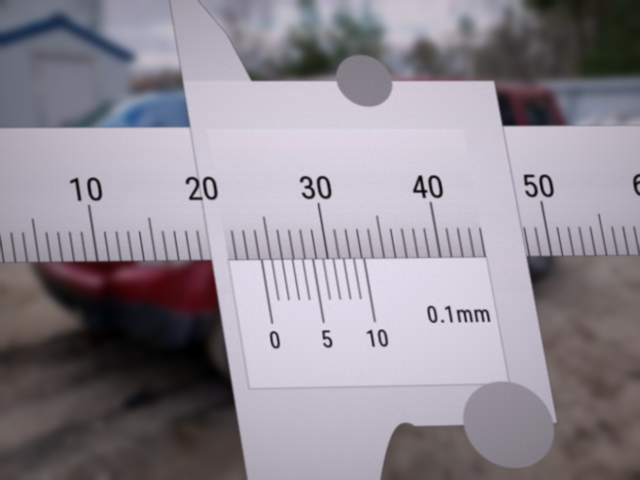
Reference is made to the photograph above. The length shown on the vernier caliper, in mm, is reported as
24.2 mm
